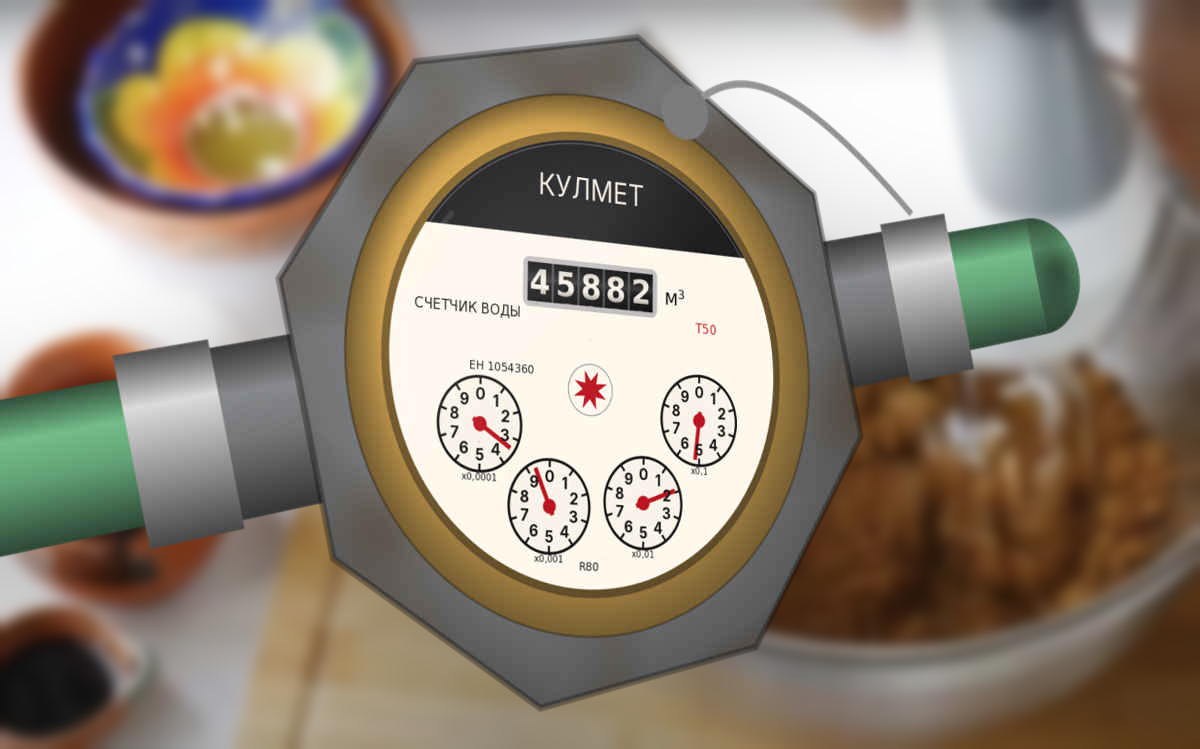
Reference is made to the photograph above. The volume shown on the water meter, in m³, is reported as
45882.5193 m³
